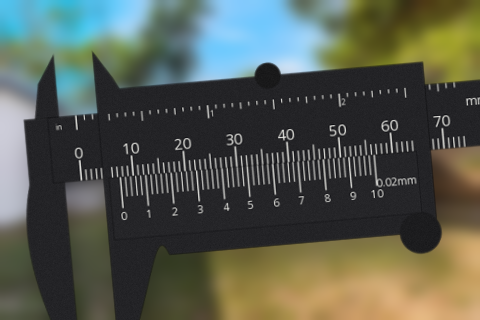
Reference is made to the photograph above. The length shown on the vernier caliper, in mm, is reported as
7.5 mm
